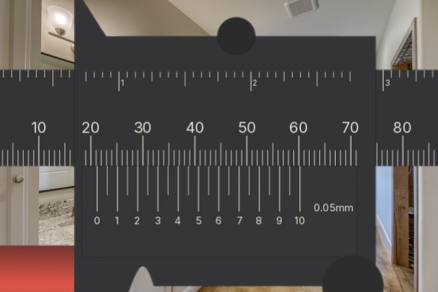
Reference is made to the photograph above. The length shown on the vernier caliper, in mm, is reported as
21.2 mm
